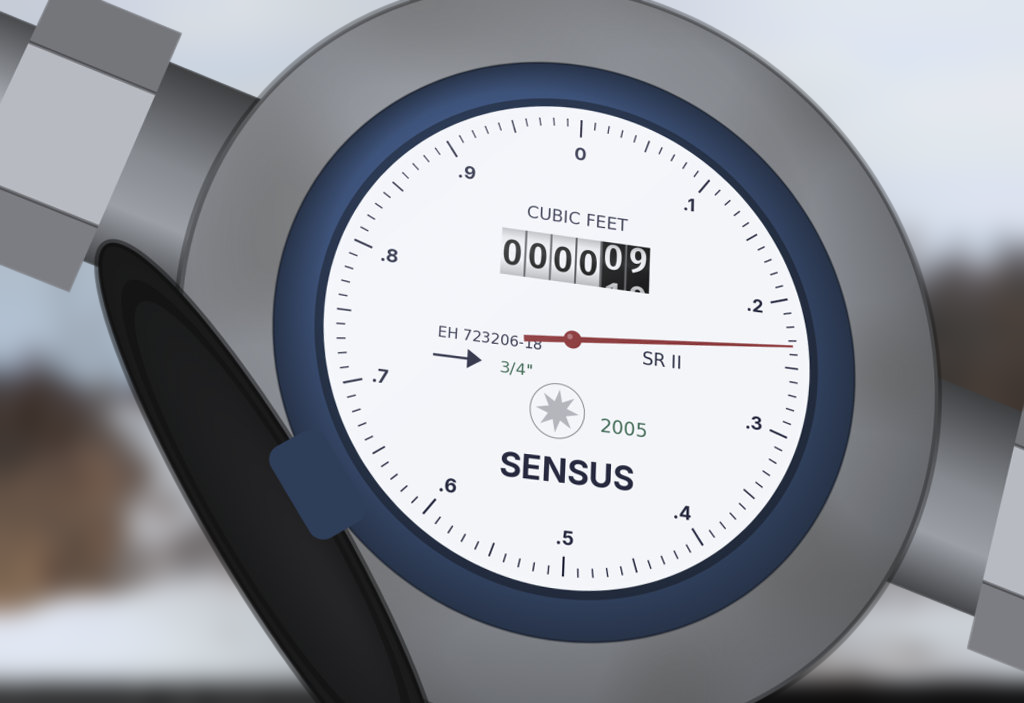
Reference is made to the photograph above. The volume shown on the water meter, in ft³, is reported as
9.23 ft³
